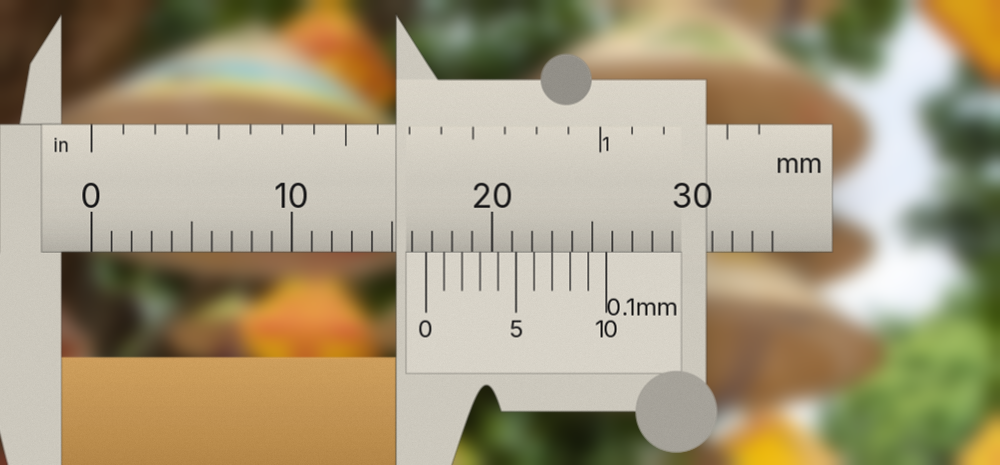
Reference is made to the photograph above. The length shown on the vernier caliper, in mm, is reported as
16.7 mm
